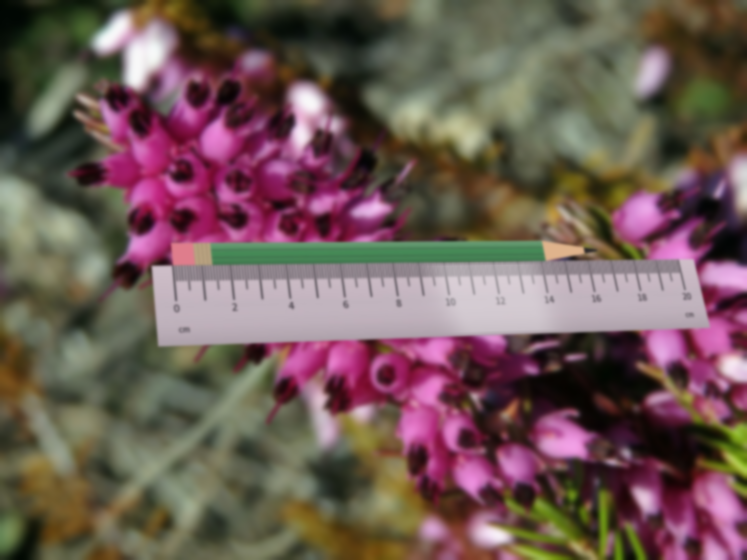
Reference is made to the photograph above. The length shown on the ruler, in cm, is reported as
16.5 cm
